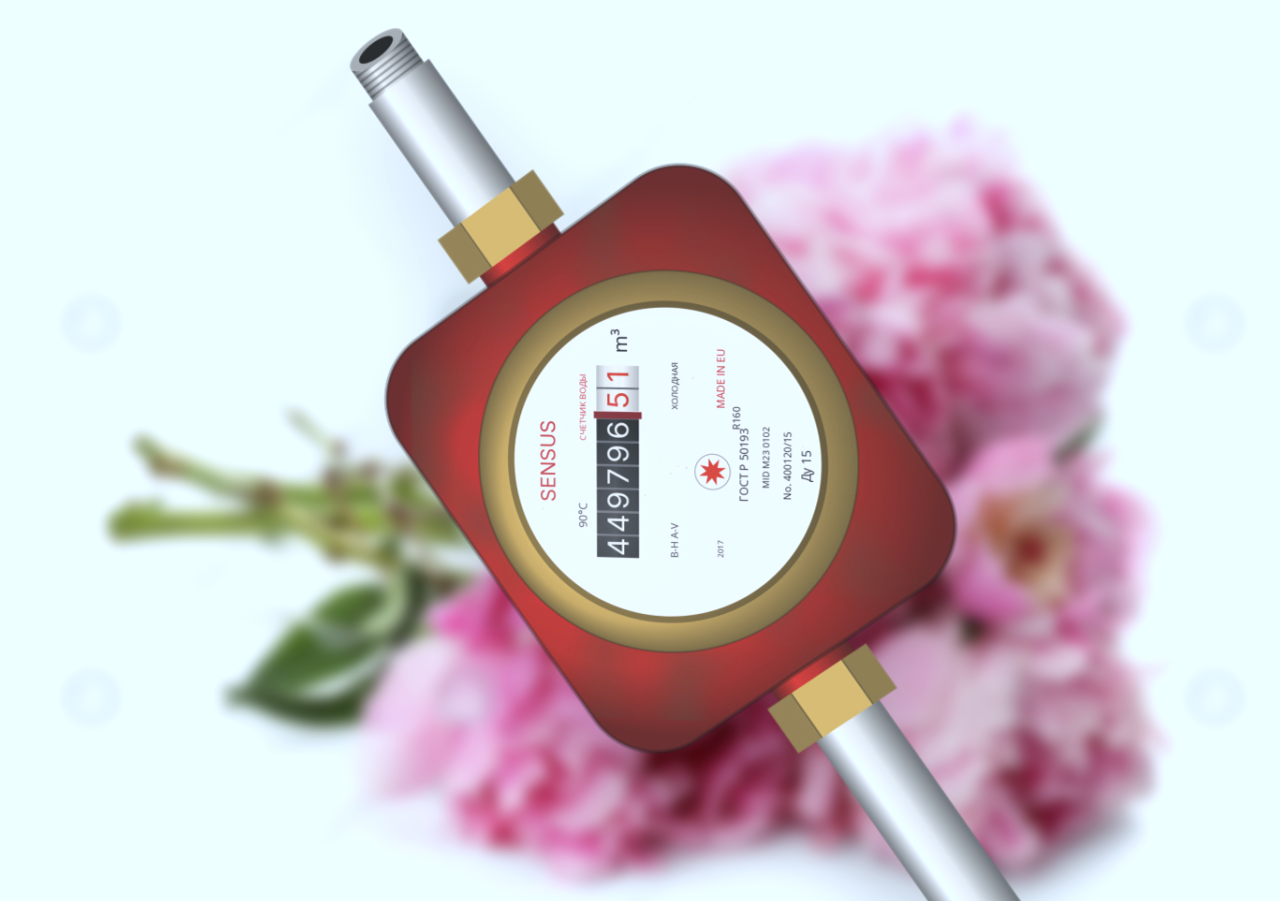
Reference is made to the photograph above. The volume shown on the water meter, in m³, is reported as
449796.51 m³
